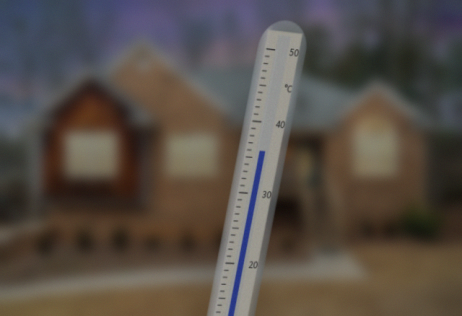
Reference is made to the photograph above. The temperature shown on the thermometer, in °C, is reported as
36 °C
